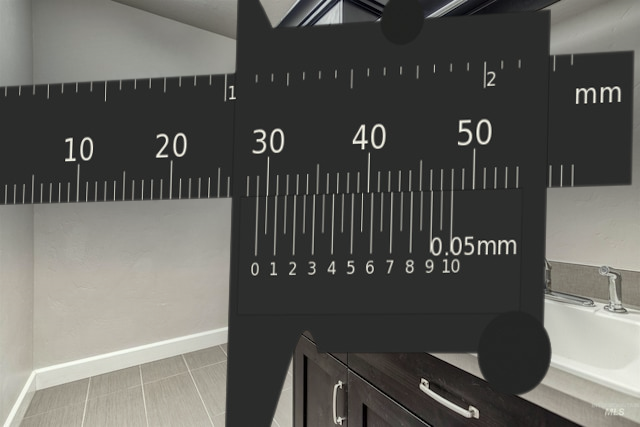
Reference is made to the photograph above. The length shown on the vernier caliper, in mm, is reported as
29.0 mm
